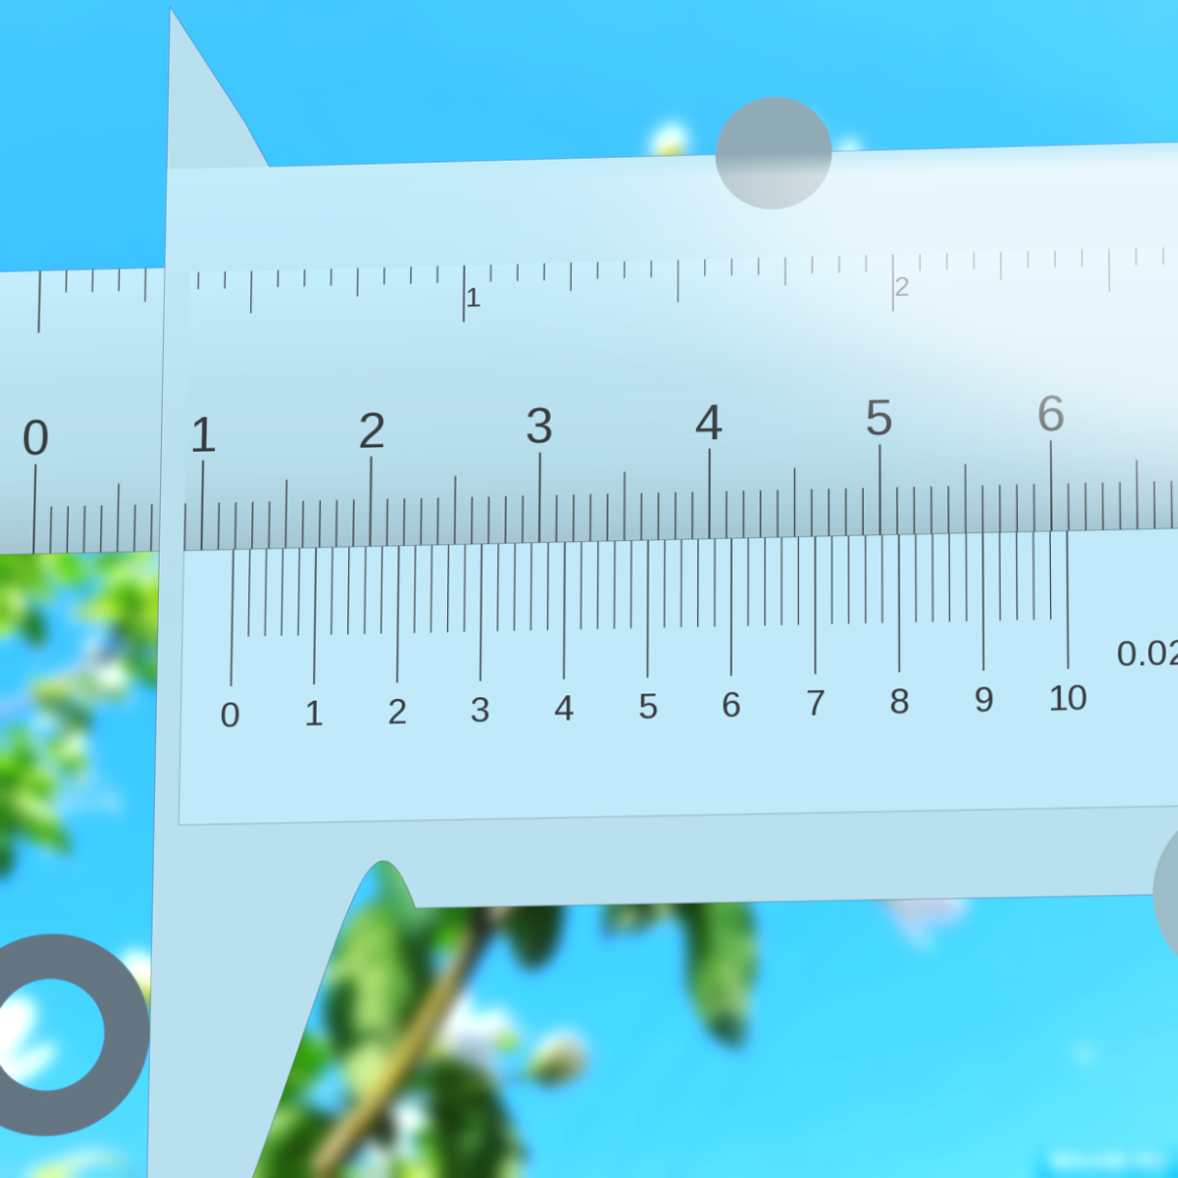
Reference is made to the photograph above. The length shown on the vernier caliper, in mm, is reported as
11.9 mm
